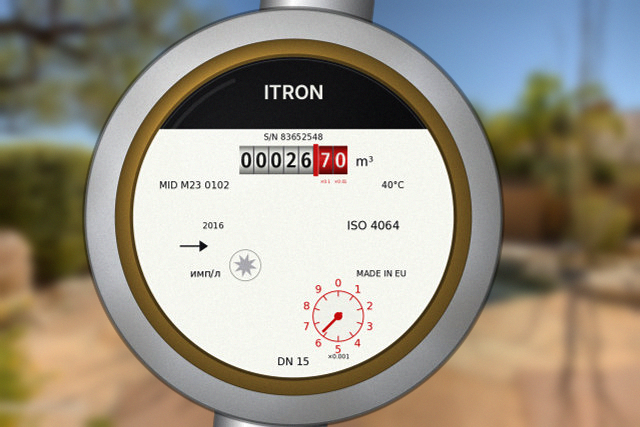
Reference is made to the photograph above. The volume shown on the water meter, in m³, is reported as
26.706 m³
